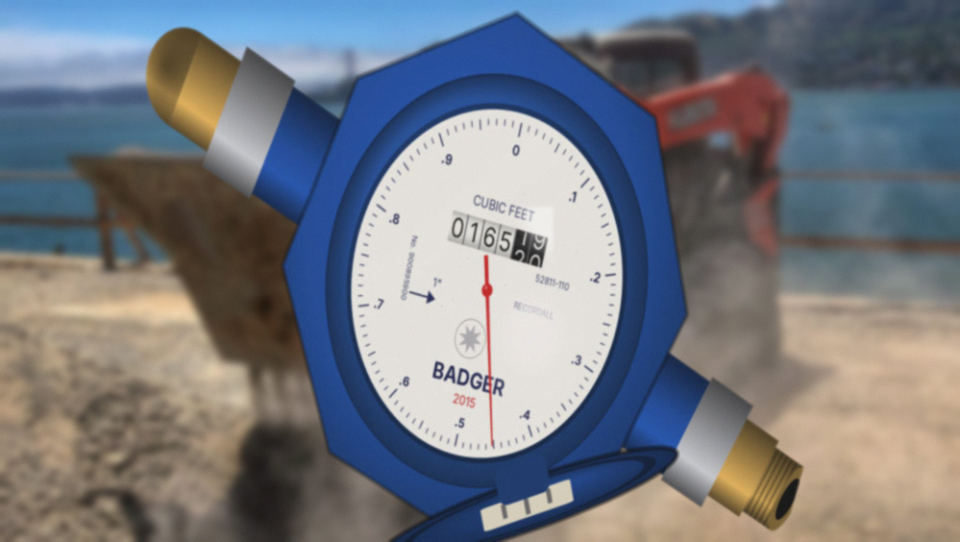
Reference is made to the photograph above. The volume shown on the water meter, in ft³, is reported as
16519.45 ft³
